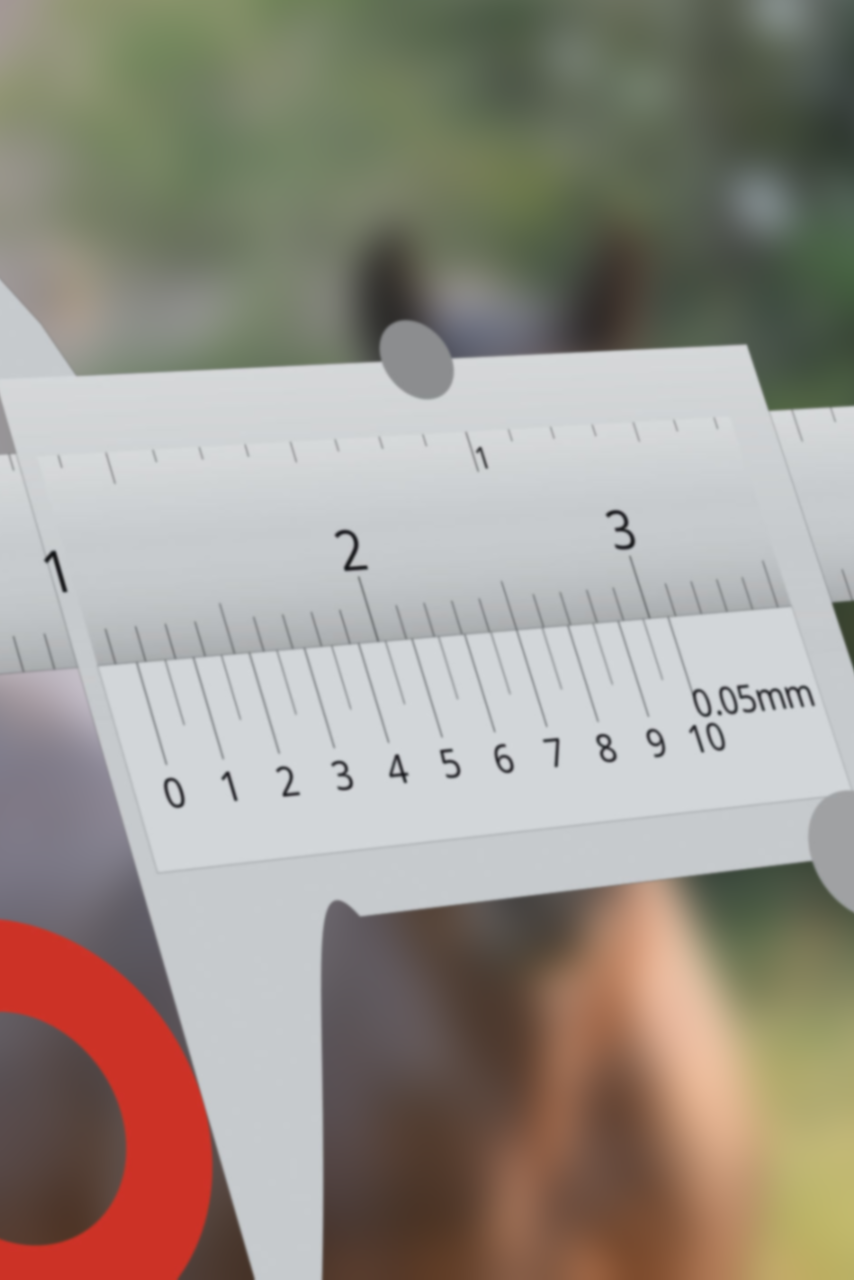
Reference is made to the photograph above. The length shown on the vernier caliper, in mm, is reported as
11.7 mm
